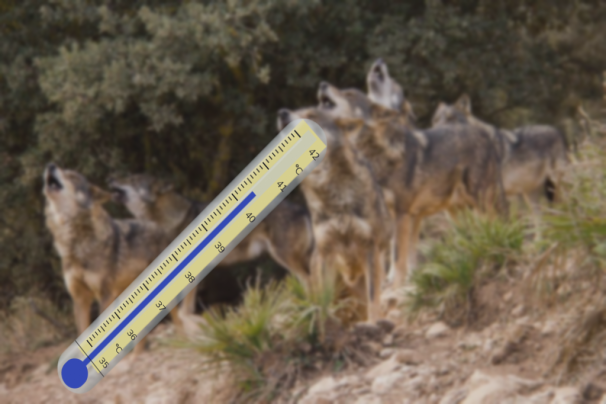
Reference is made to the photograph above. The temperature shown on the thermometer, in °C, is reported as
40.4 °C
